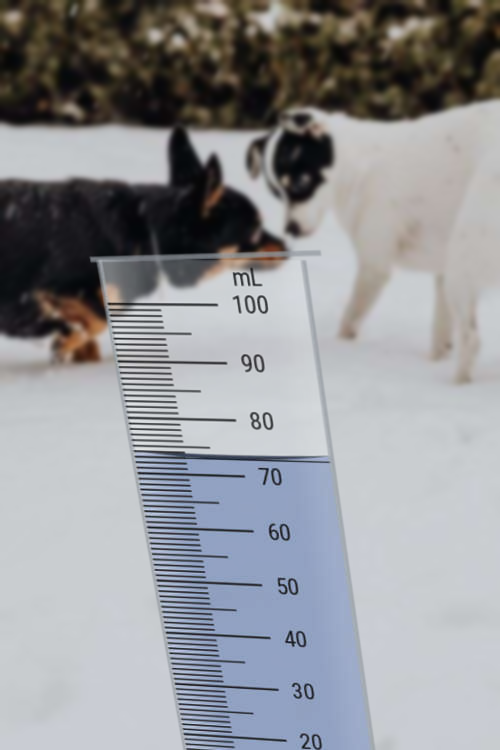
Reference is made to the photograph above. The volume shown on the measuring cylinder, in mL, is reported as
73 mL
